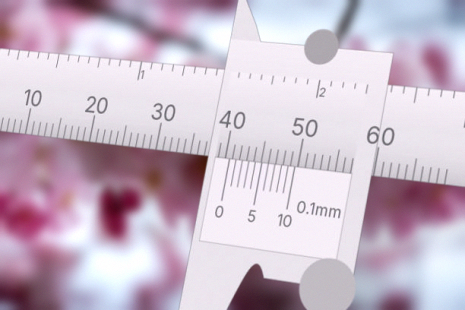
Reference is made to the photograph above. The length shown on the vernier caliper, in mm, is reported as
40.6 mm
